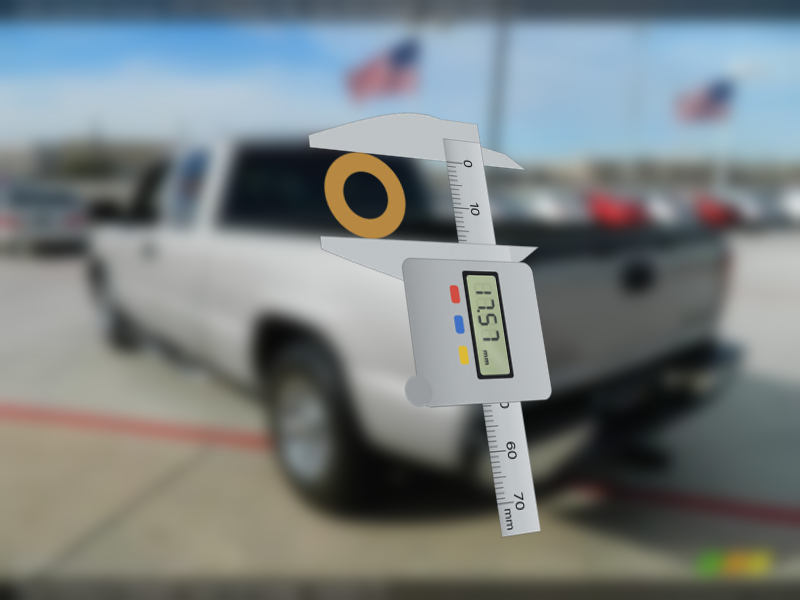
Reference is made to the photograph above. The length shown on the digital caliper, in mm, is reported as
17.57 mm
